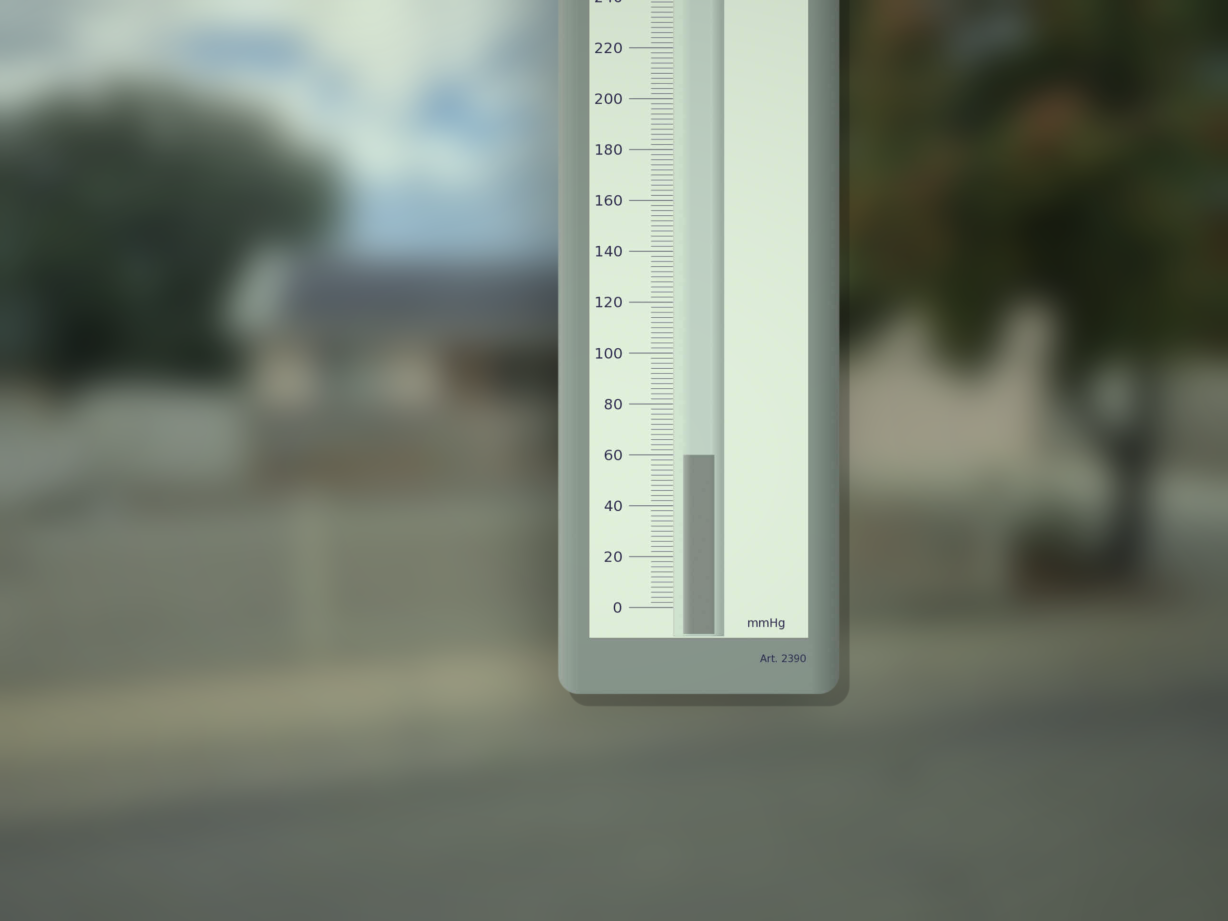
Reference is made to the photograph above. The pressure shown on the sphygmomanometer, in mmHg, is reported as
60 mmHg
